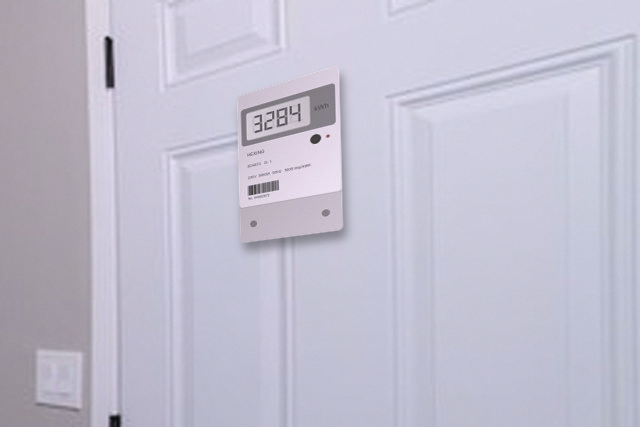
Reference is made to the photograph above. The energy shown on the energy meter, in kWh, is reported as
3284 kWh
